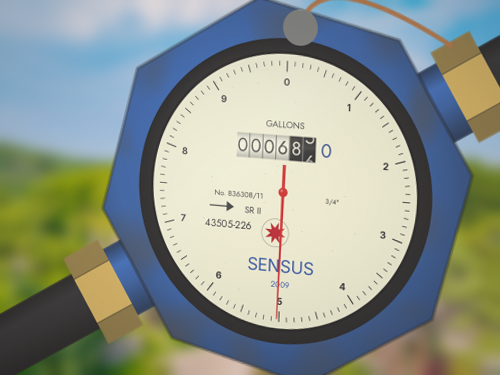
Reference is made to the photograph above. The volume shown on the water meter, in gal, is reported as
6855.0 gal
